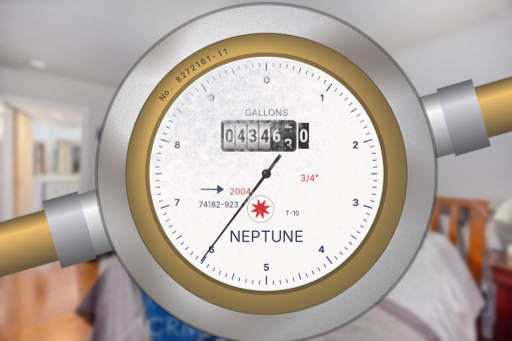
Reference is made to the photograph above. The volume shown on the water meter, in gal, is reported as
434626.0 gal
